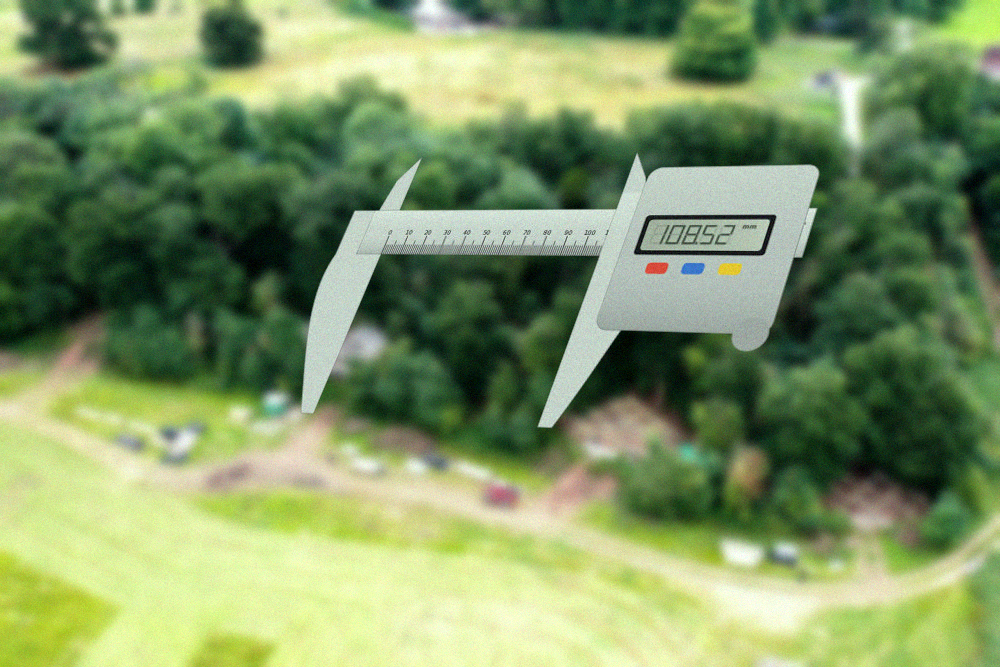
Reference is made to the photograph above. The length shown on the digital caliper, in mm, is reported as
108.52 mm
